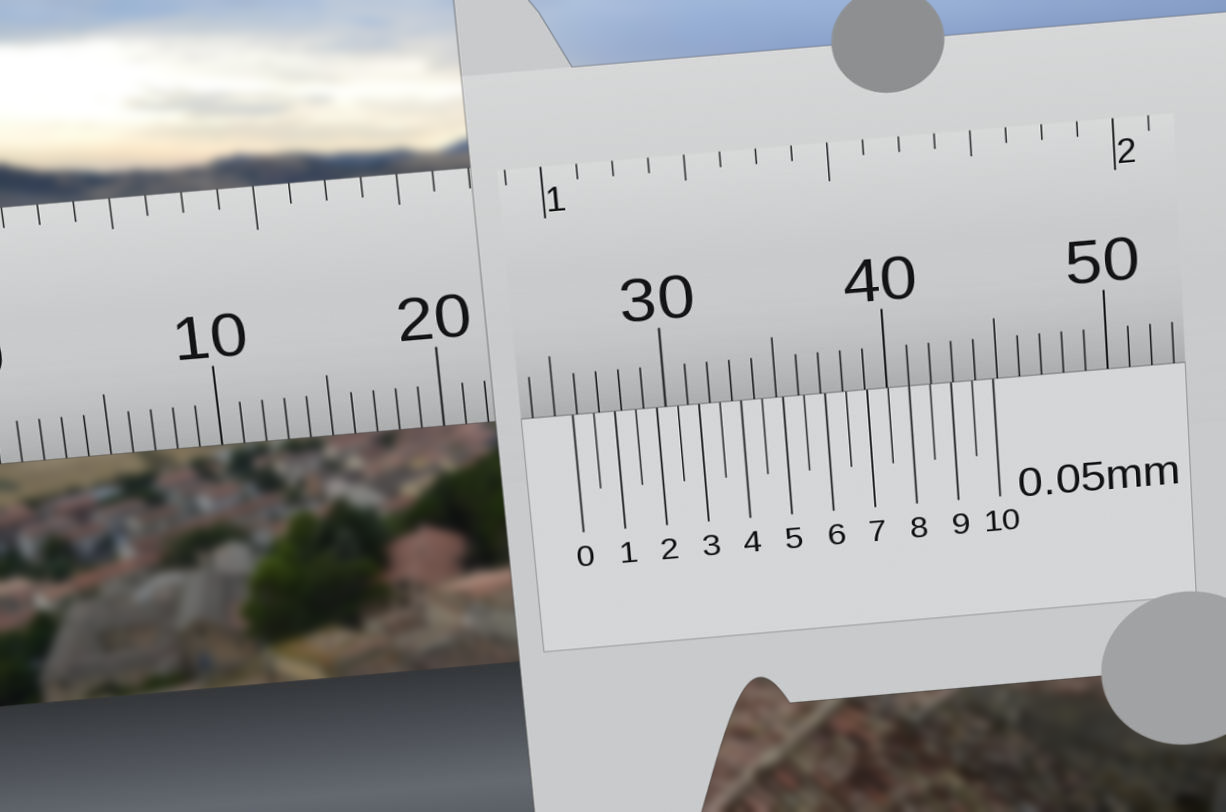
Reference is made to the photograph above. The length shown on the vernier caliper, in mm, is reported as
25.8 mm
